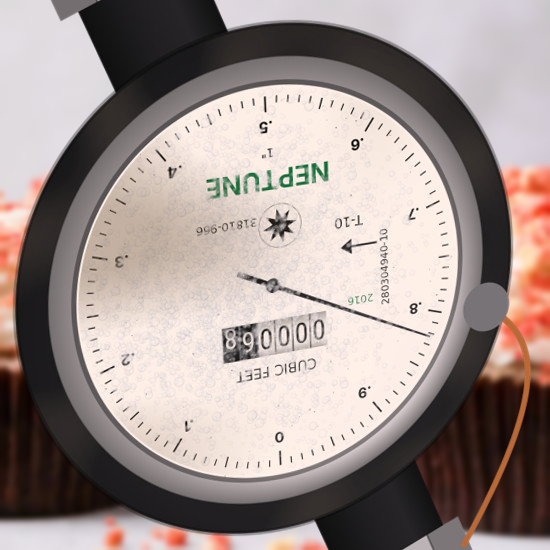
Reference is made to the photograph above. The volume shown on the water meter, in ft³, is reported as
67.82 ft³
